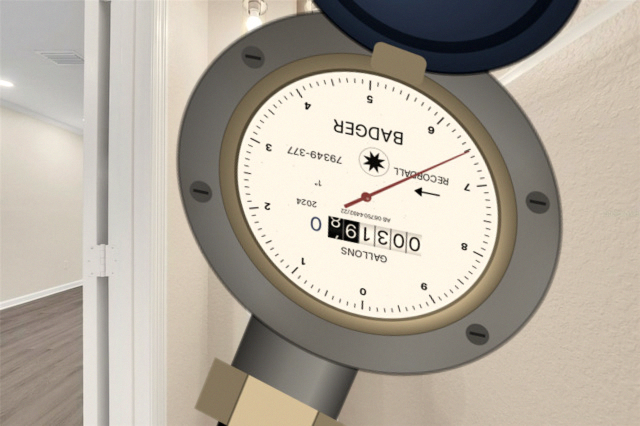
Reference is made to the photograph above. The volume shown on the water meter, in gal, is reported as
31976.5 gal
